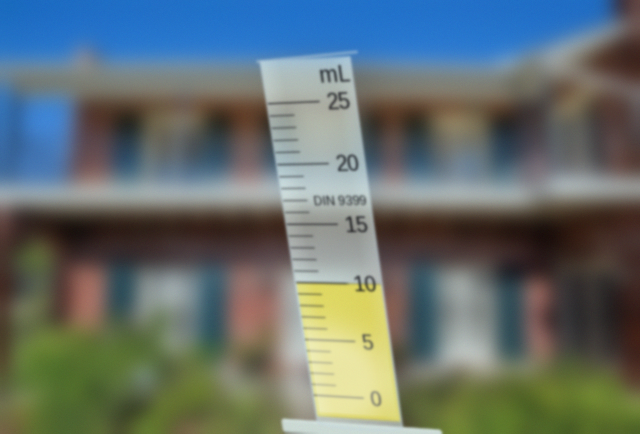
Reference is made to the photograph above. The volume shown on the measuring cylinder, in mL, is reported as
10 mL
